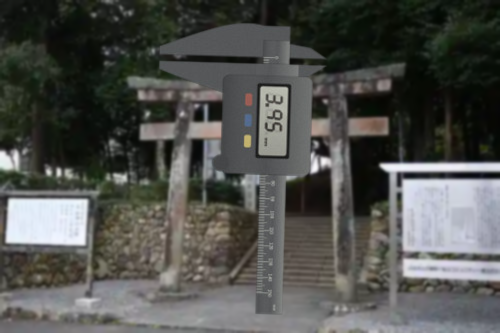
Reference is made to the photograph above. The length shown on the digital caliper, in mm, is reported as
3.95 mm
